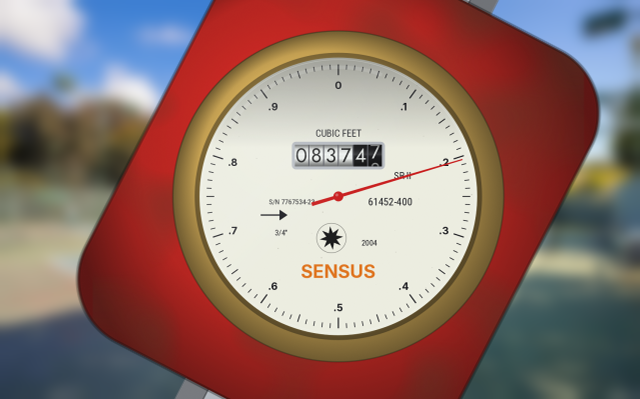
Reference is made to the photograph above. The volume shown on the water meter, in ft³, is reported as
83747.20 ft³
